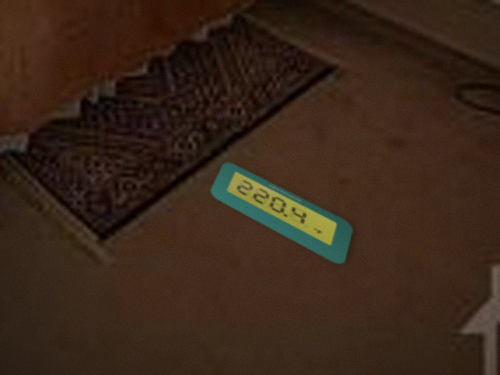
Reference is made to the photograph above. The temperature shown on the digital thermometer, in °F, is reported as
220.4 °F
